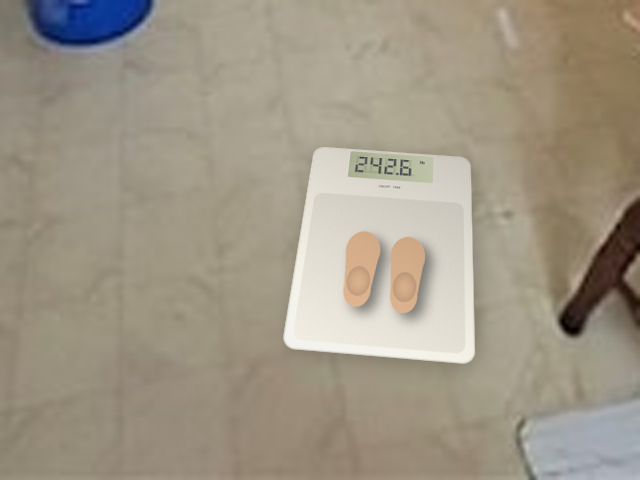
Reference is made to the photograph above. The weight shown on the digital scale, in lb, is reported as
242.6 lb
